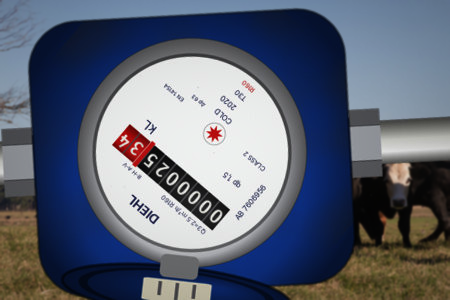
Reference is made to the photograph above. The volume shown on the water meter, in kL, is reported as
25.34 kL
